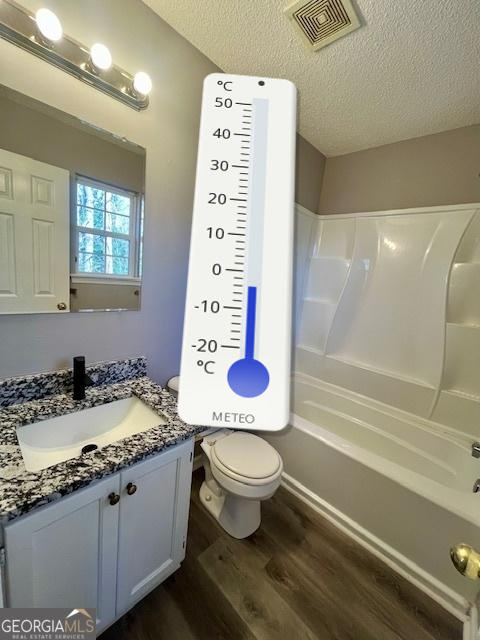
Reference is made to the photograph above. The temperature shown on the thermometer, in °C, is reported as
-4 °C
